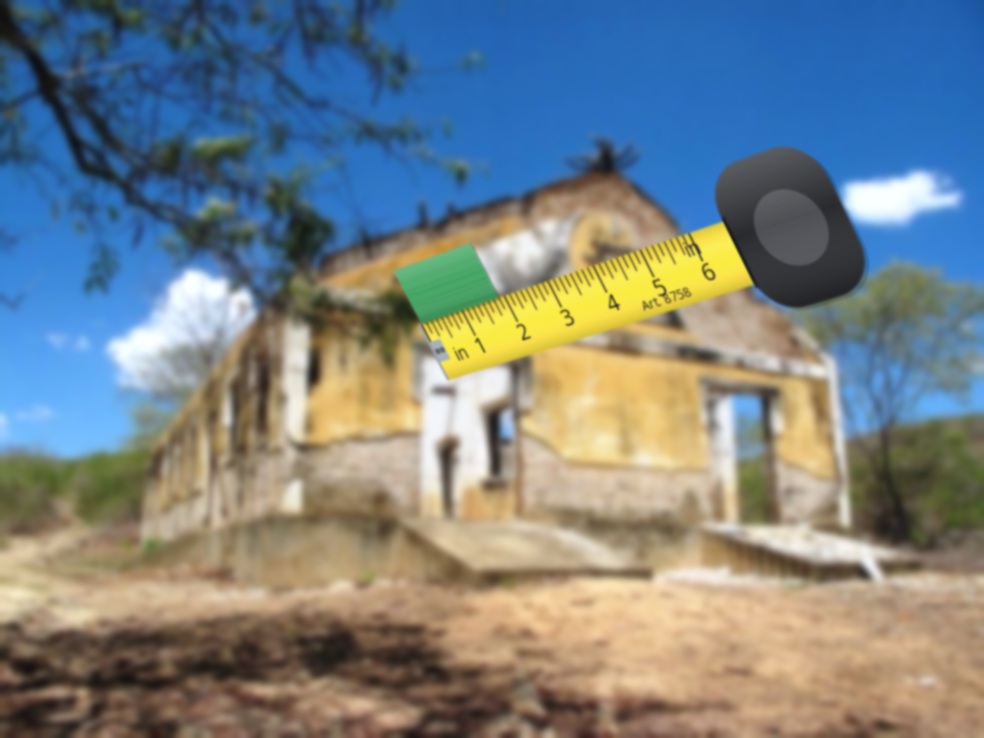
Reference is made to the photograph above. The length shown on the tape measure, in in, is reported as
1.875 in
